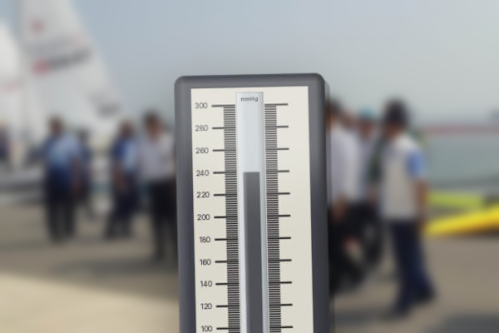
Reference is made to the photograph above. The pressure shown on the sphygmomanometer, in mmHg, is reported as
240 mmHg
